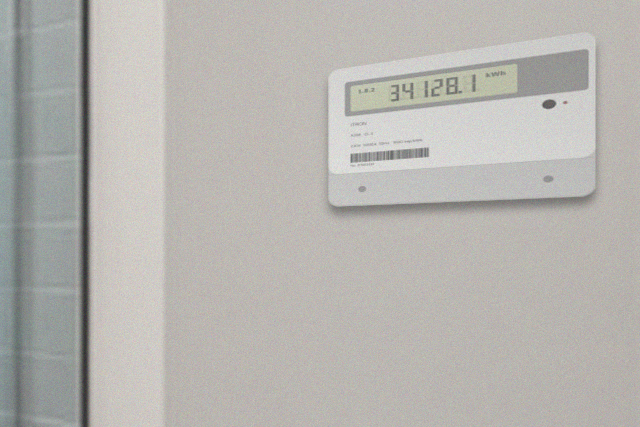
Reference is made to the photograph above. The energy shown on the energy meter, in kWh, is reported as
34128.1 kWh
